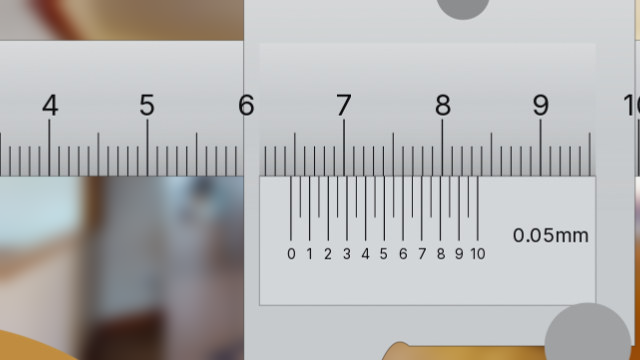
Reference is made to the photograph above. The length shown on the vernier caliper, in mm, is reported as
64.6 mm
